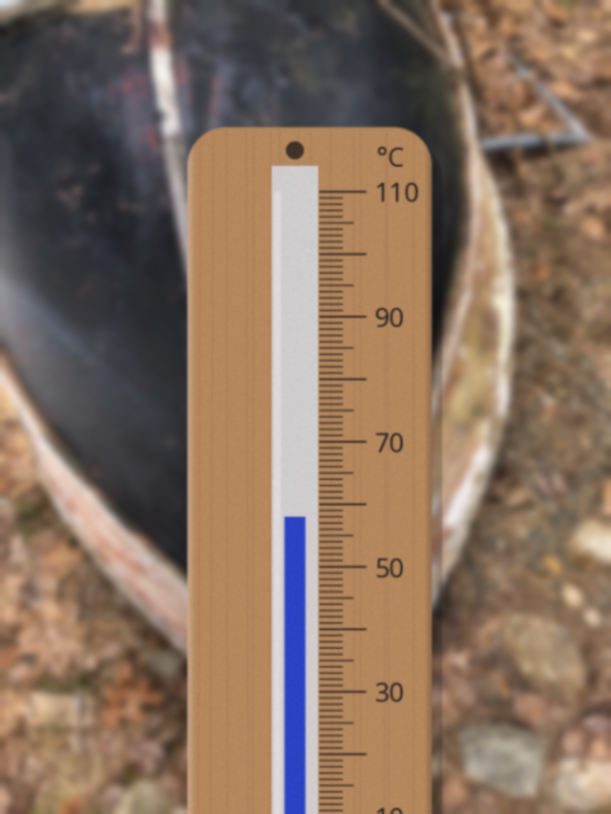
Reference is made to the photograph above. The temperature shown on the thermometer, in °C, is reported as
58 °C
